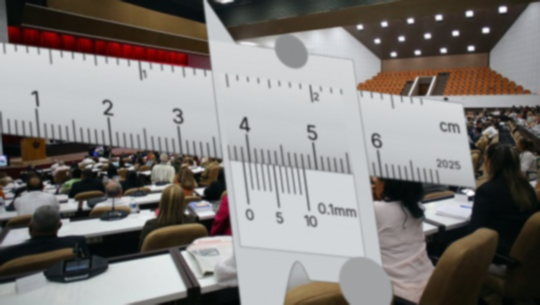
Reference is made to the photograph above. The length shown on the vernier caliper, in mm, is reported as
39.0 mm
